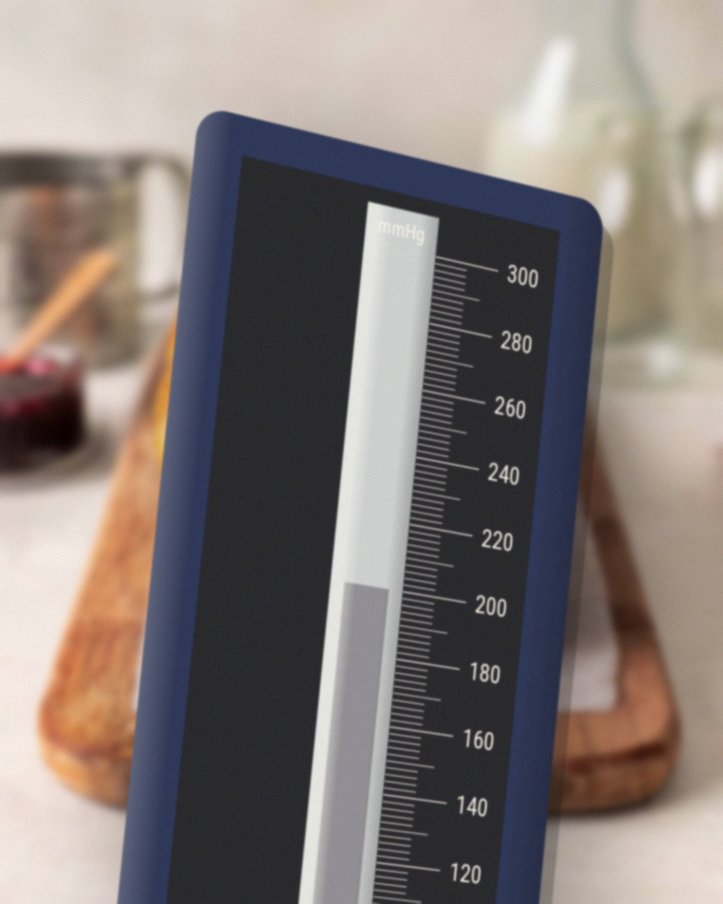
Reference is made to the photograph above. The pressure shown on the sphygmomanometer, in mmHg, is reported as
200 mmHg
